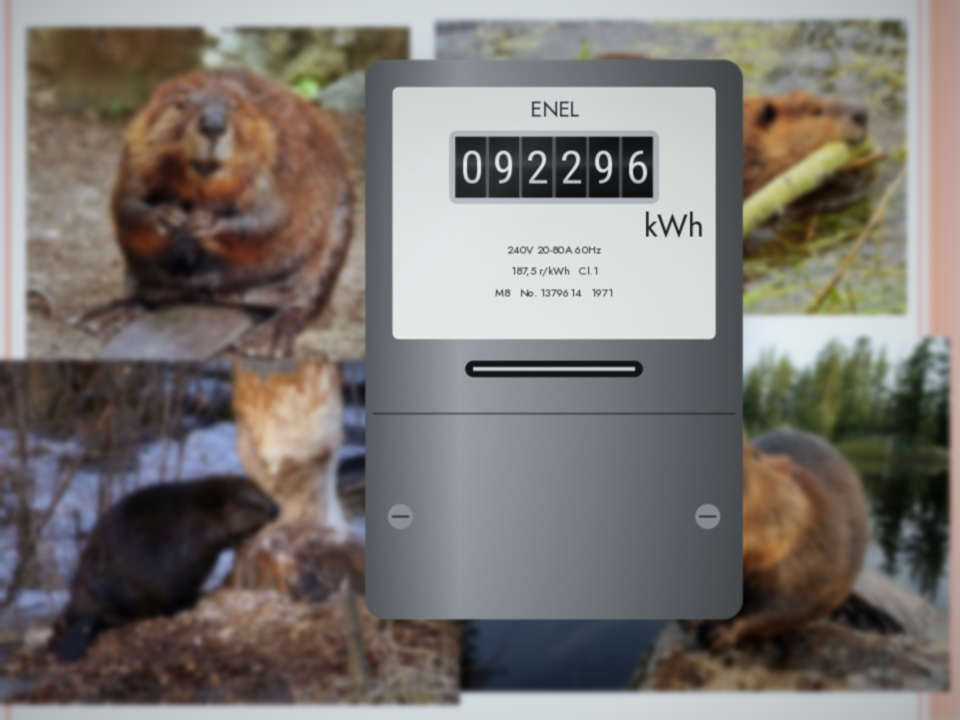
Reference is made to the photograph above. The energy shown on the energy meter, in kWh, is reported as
92296 kWh
